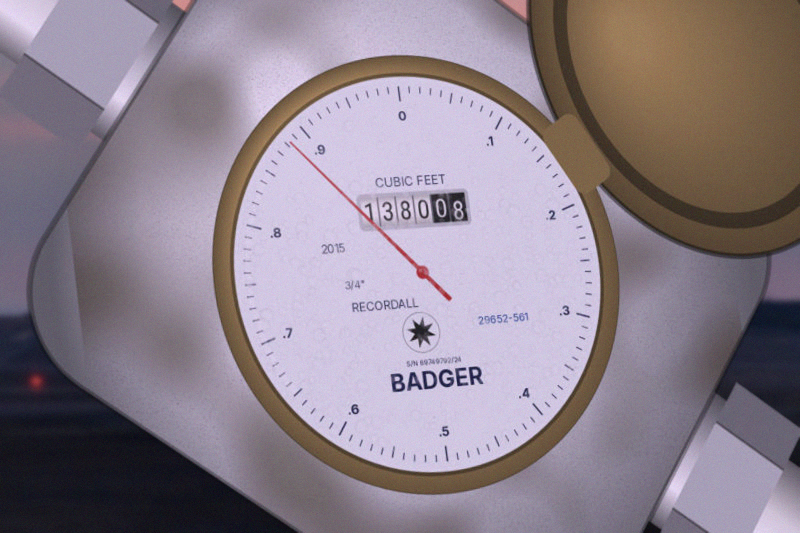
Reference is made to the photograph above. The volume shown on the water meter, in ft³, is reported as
138007.88 ft³
